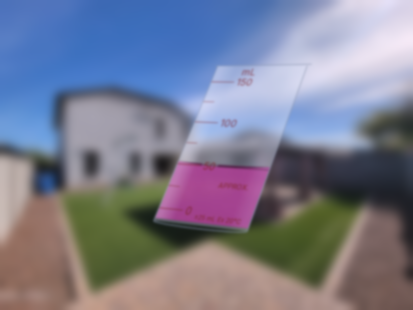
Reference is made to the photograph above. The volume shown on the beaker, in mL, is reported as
50 mL
